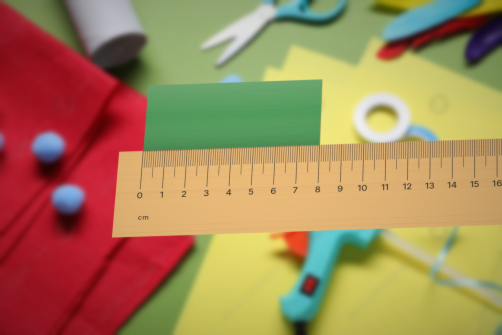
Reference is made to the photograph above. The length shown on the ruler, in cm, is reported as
8 cm
